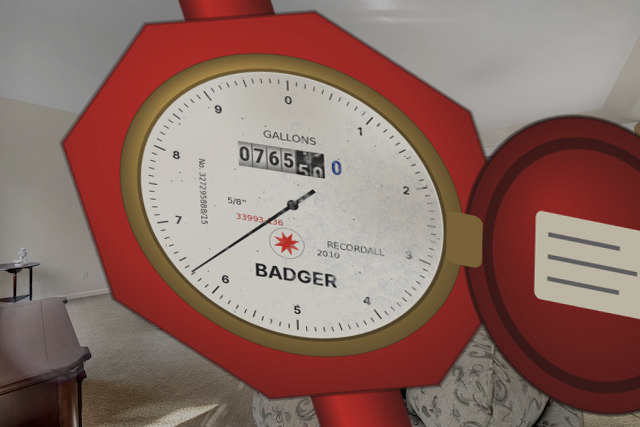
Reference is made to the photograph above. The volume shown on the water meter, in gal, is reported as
765496.3 gal
